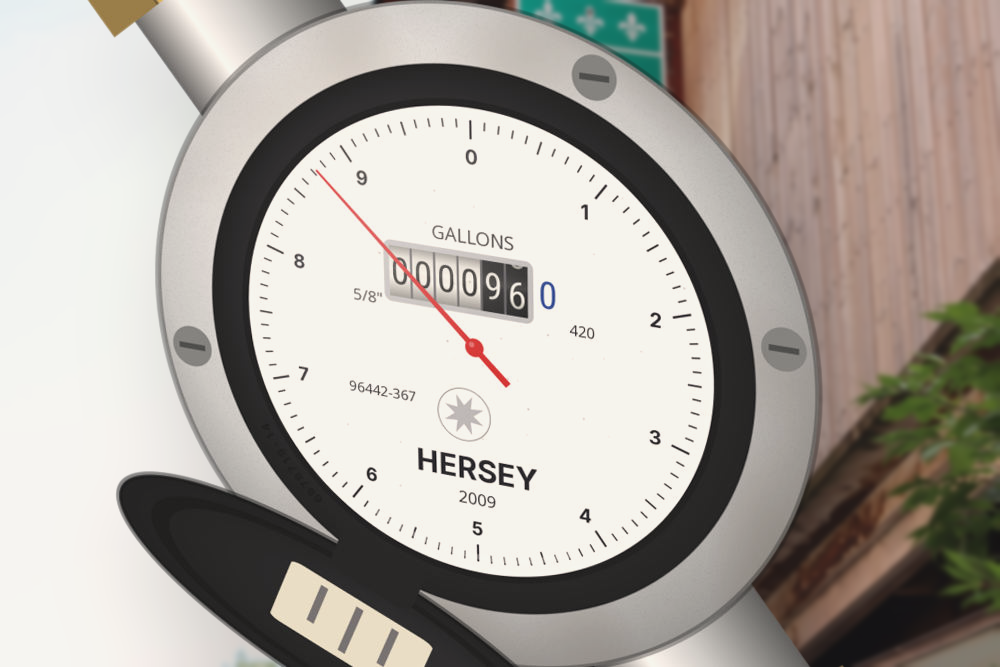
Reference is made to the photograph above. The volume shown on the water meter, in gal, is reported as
958.7 gal
